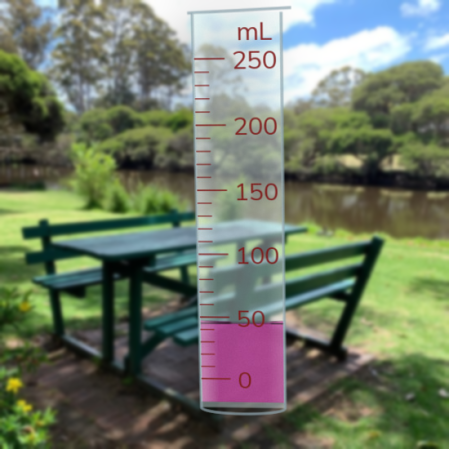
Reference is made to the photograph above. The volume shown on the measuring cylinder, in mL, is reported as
45 mL
